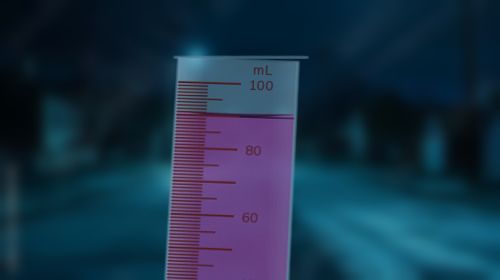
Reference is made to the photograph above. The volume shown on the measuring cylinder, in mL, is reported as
90 mL
